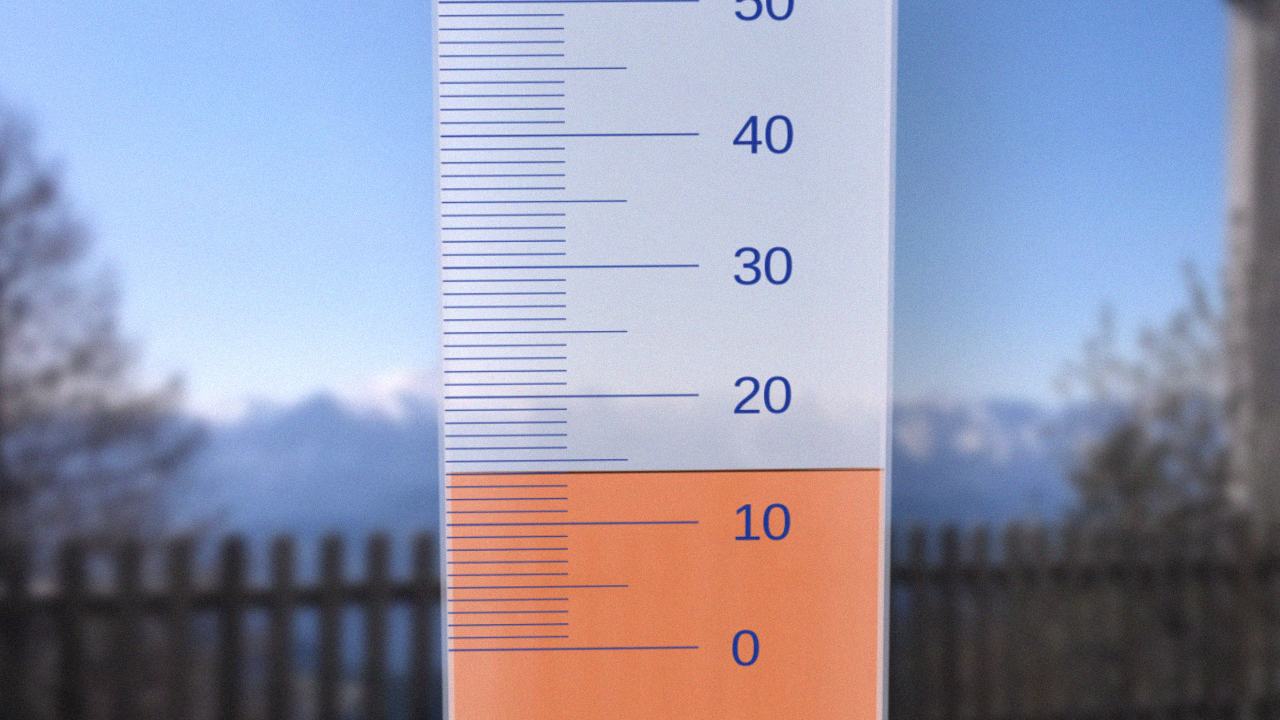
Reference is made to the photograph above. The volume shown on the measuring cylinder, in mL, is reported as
14 mL
